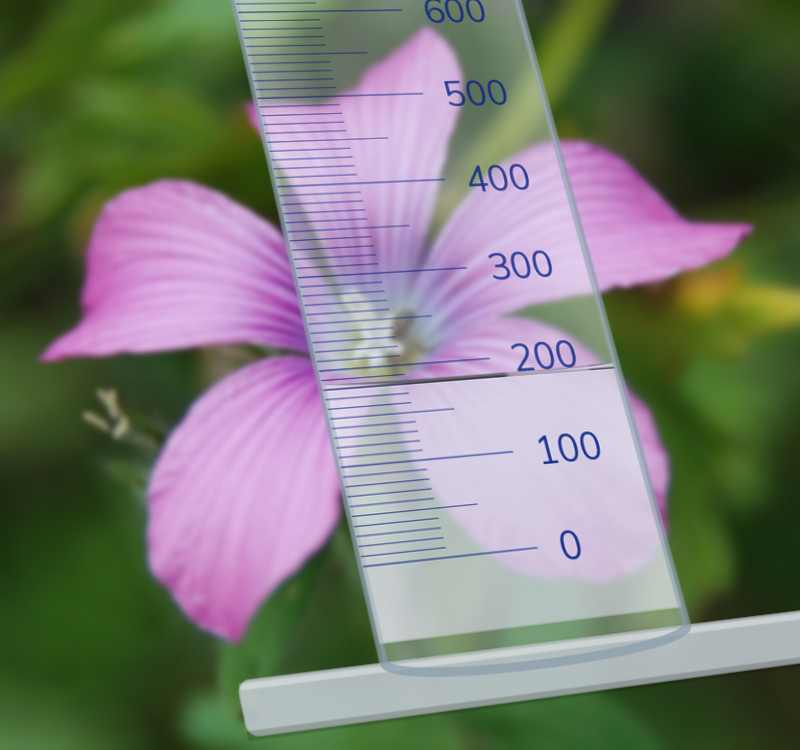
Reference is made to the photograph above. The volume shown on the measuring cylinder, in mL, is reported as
180 mL
